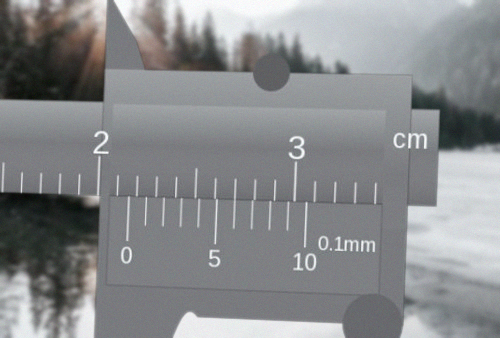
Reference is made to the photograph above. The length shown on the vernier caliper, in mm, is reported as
21.6 mm
